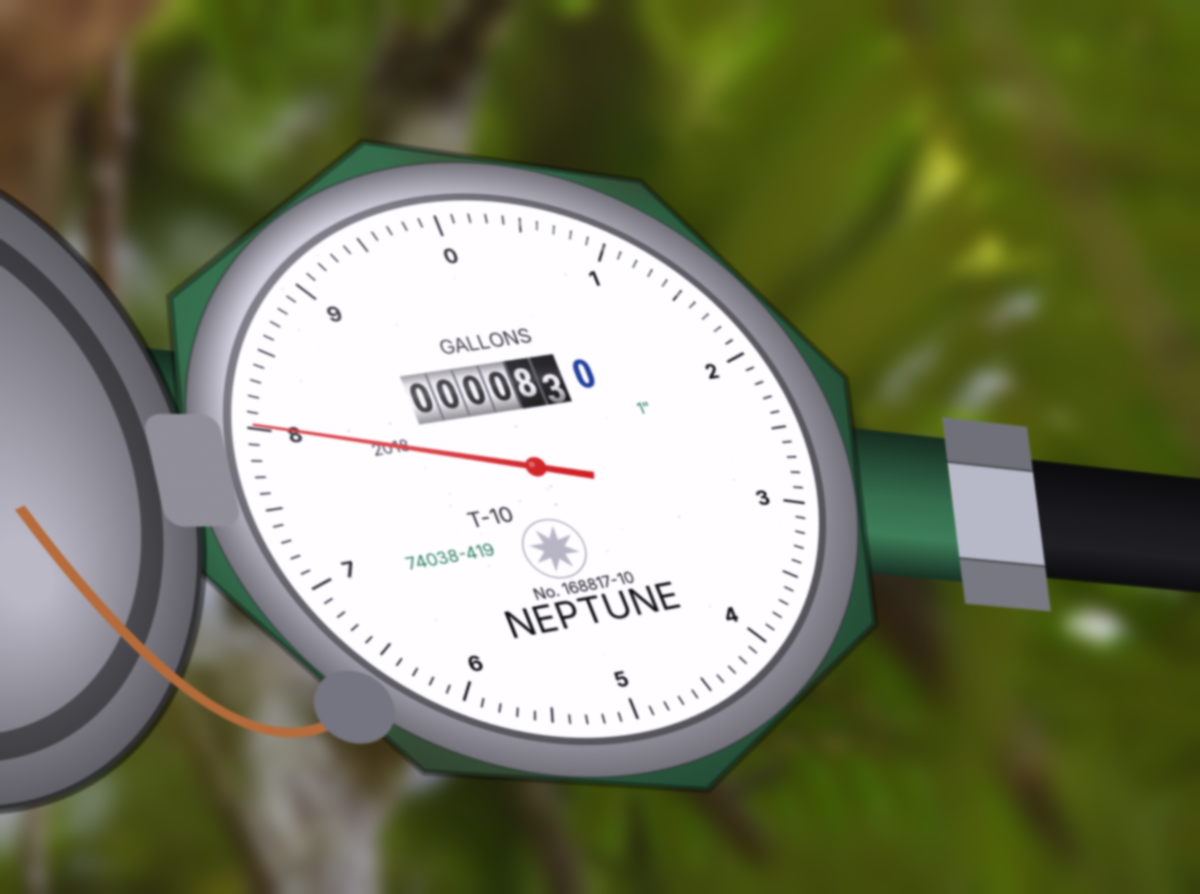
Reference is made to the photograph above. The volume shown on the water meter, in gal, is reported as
828.0 gal
